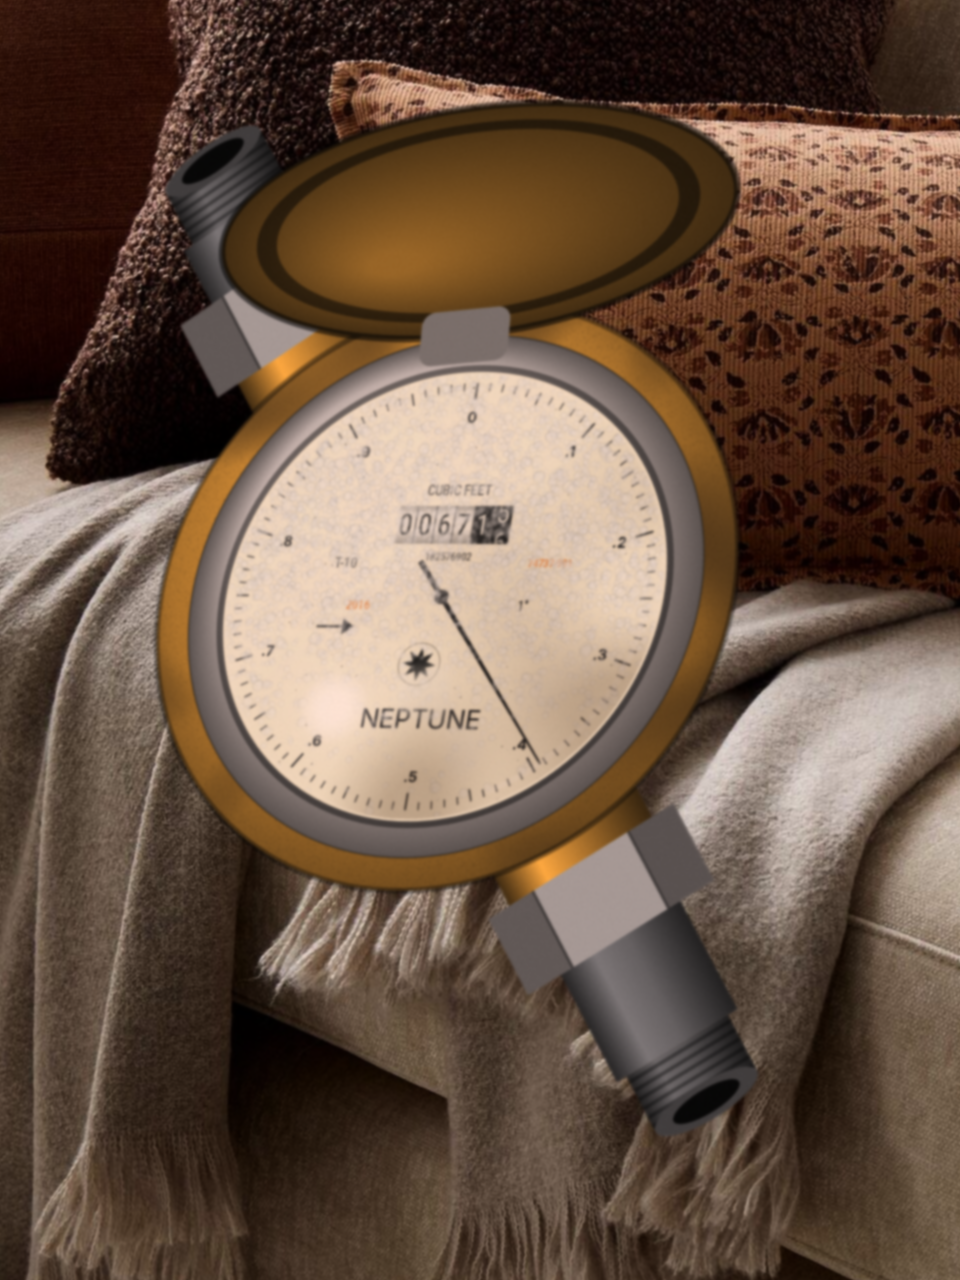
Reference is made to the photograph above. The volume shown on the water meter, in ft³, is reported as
6715.39 ft³
